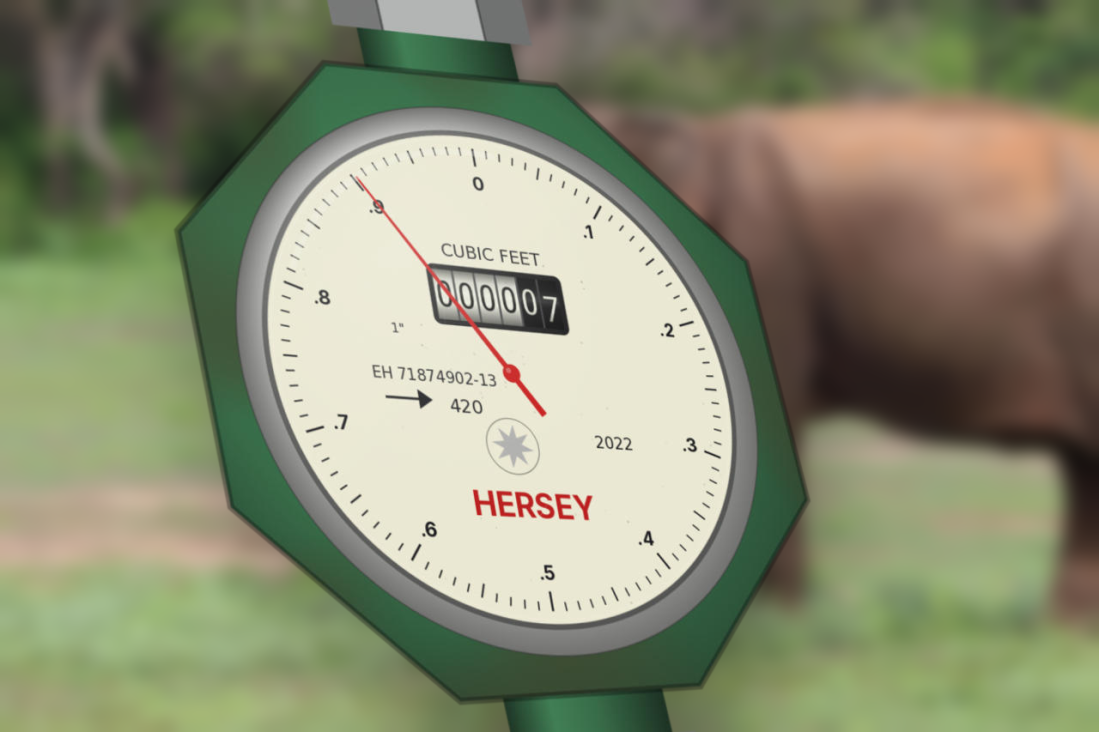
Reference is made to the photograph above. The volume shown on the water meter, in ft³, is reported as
6.90 ft³
